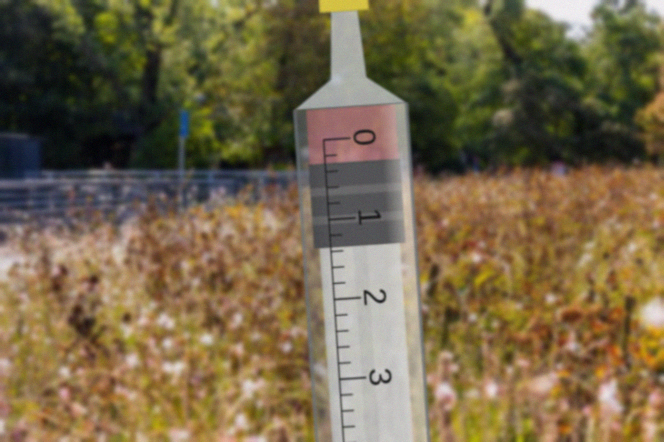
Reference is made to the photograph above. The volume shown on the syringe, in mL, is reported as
0.3 mL
